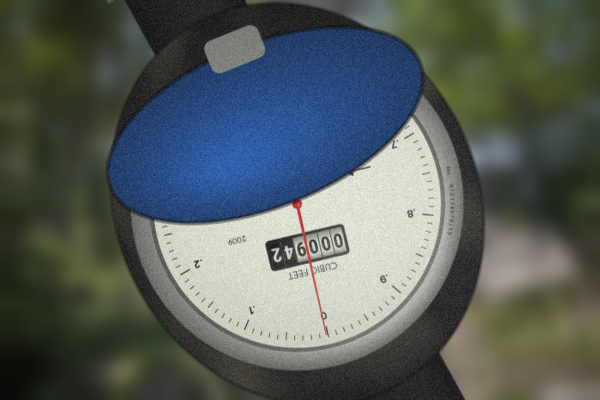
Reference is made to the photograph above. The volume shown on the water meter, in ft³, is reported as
942.00 ft³
